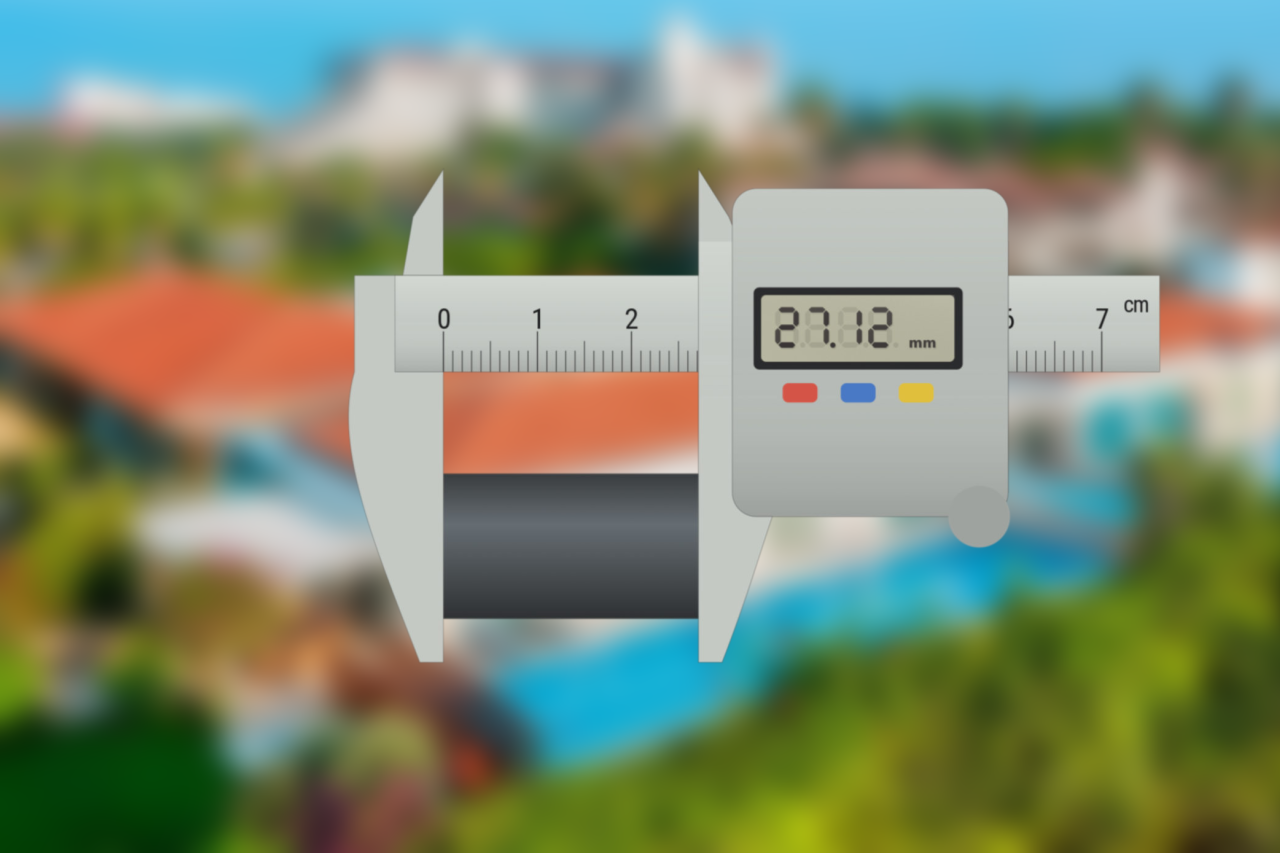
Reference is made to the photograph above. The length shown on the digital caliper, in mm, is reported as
27.12 mm
